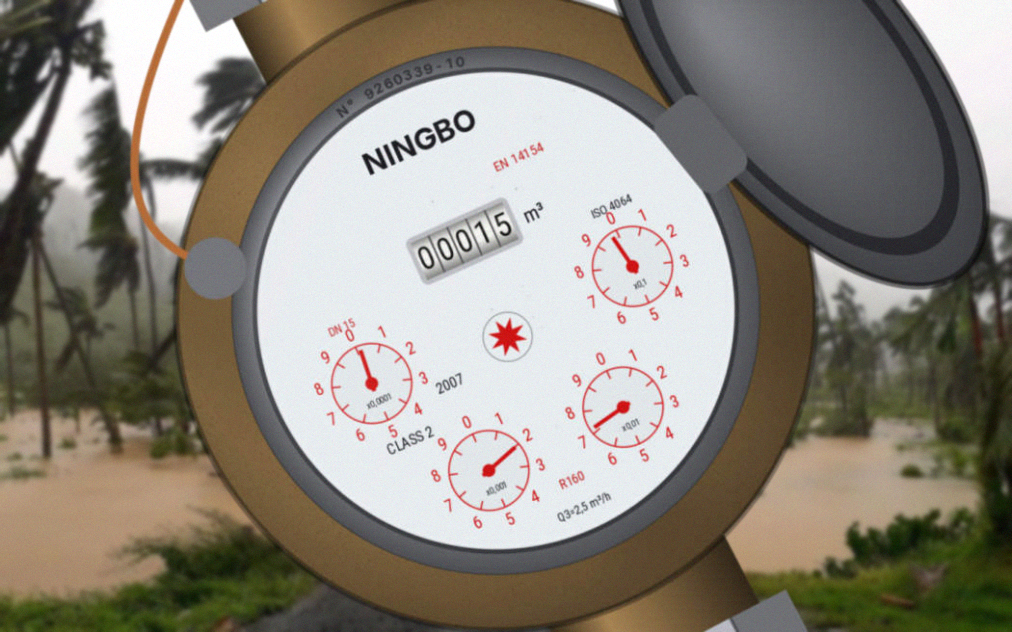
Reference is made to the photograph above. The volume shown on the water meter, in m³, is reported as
14.9720 m³
